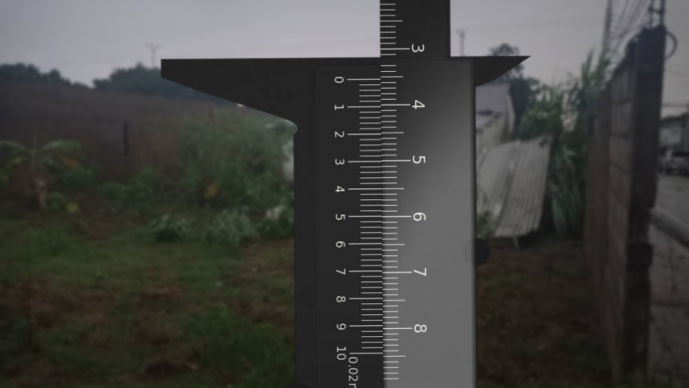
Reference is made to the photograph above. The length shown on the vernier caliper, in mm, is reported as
35.4 mm
